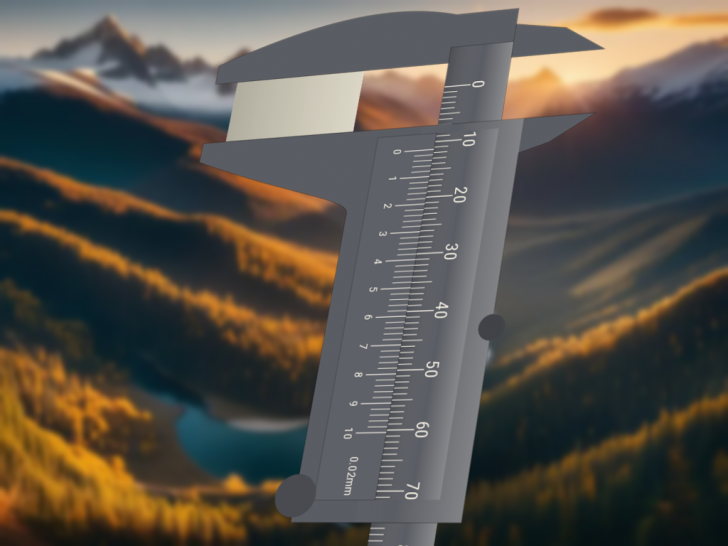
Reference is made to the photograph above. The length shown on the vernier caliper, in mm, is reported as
11.4 mm
